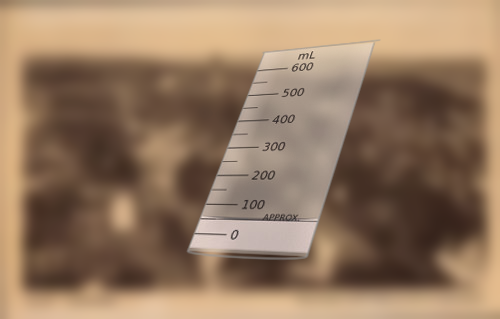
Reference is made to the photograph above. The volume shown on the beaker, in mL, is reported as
50 mL
